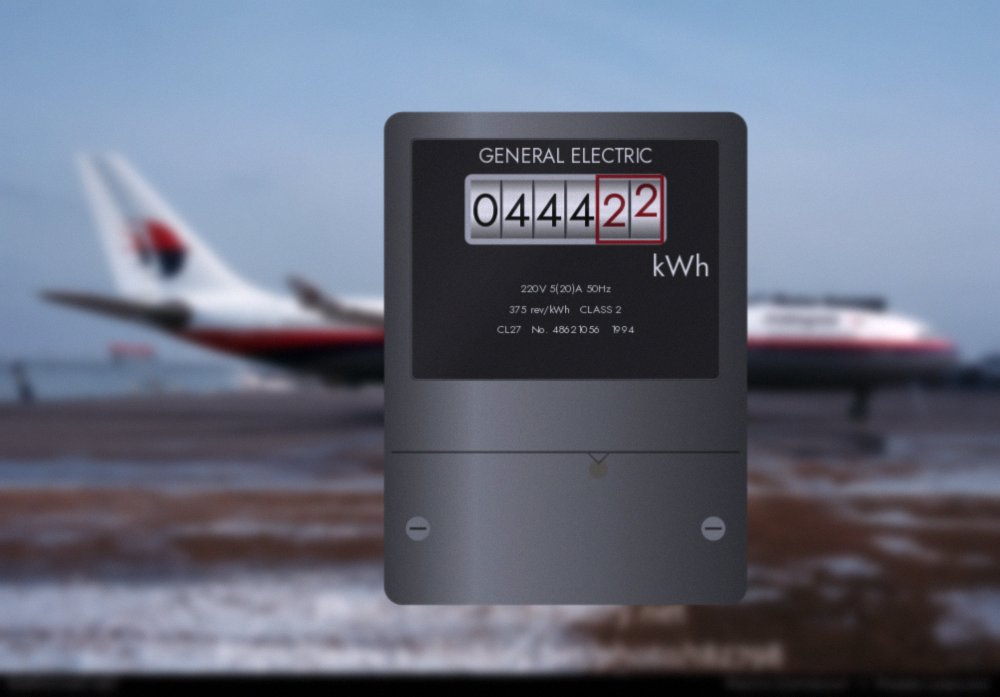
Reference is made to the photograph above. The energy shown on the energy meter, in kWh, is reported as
444.22 kWh
